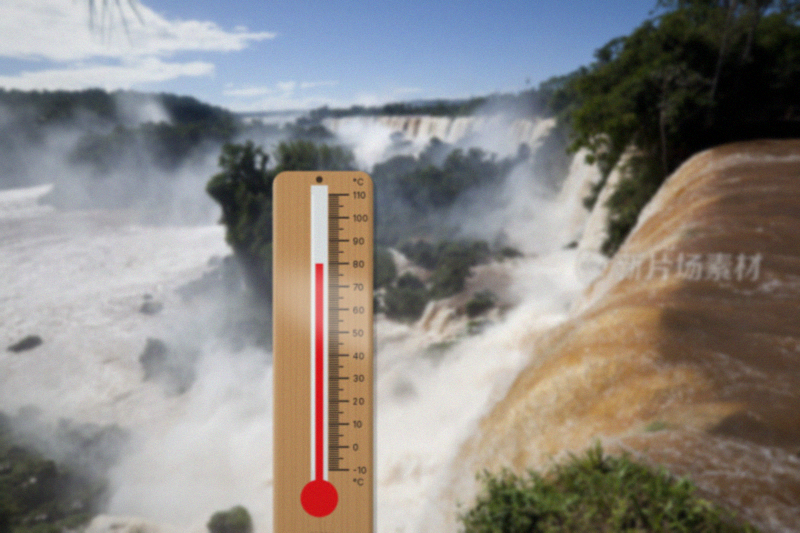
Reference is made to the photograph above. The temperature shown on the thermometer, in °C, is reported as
80 °C
